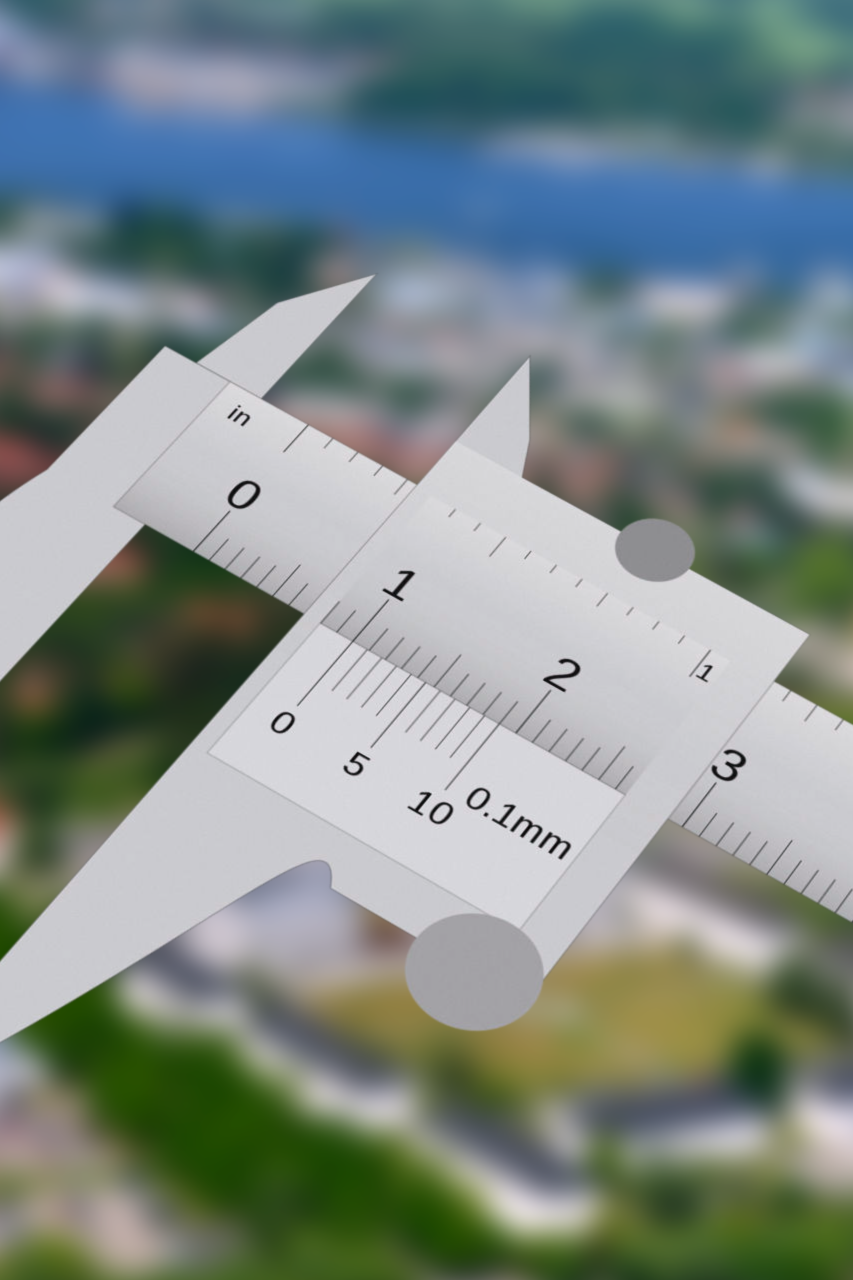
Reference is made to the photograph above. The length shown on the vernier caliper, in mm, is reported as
10.0 mm
